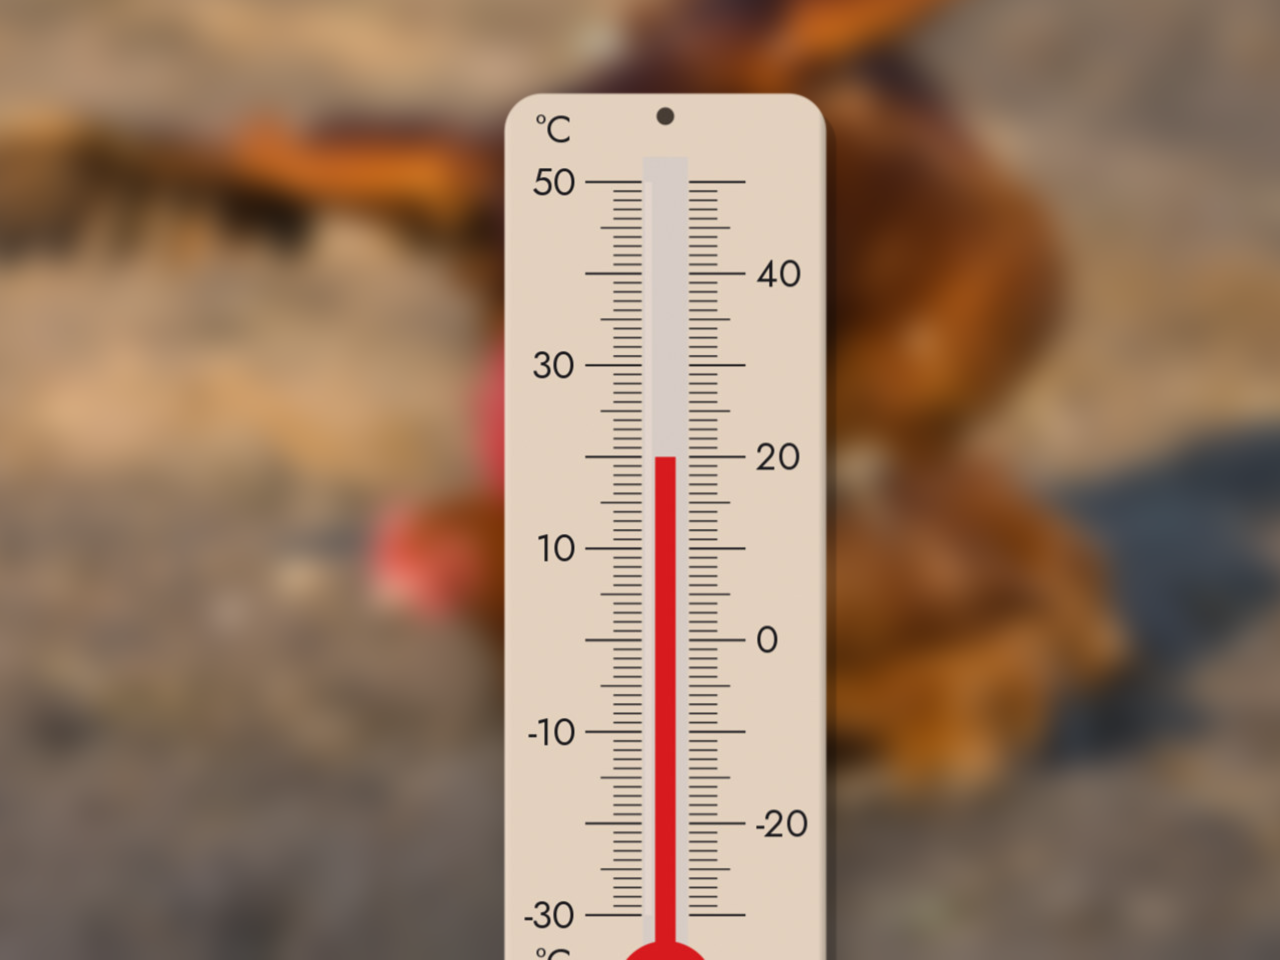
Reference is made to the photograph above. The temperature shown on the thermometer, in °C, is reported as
20 °C
